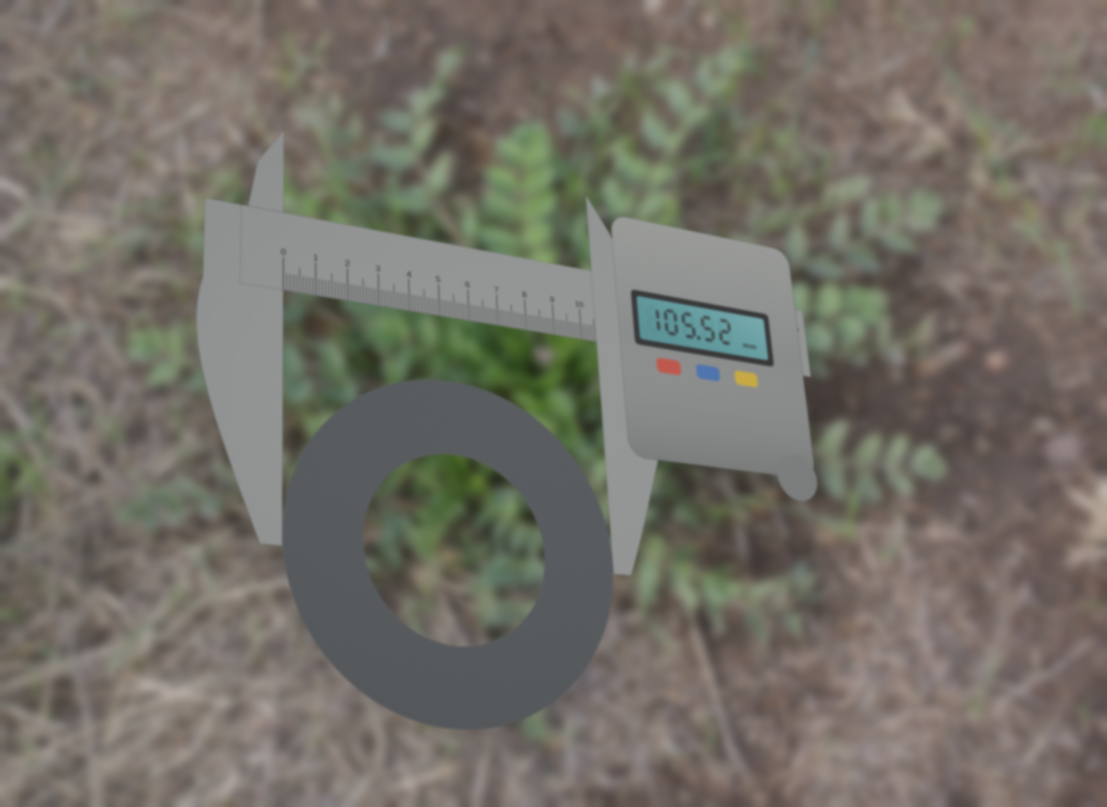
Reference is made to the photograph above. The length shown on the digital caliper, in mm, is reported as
105.52 mm
